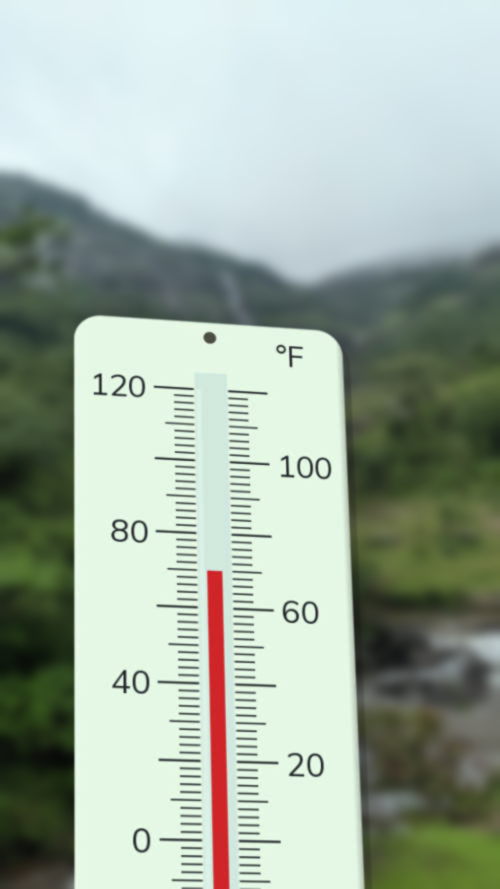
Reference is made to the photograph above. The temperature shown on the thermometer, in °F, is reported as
70 °F
